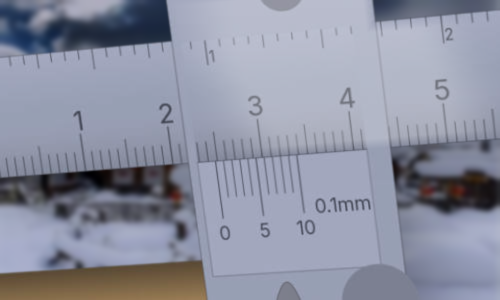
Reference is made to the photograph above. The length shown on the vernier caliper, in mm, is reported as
24.8 mm
